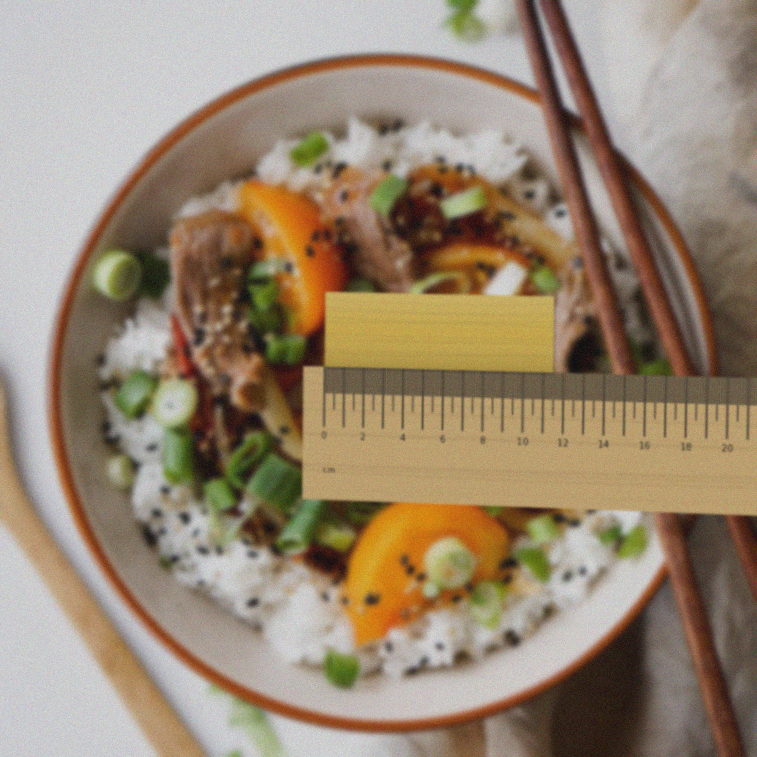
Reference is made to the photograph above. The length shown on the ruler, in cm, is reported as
11.5 cm
